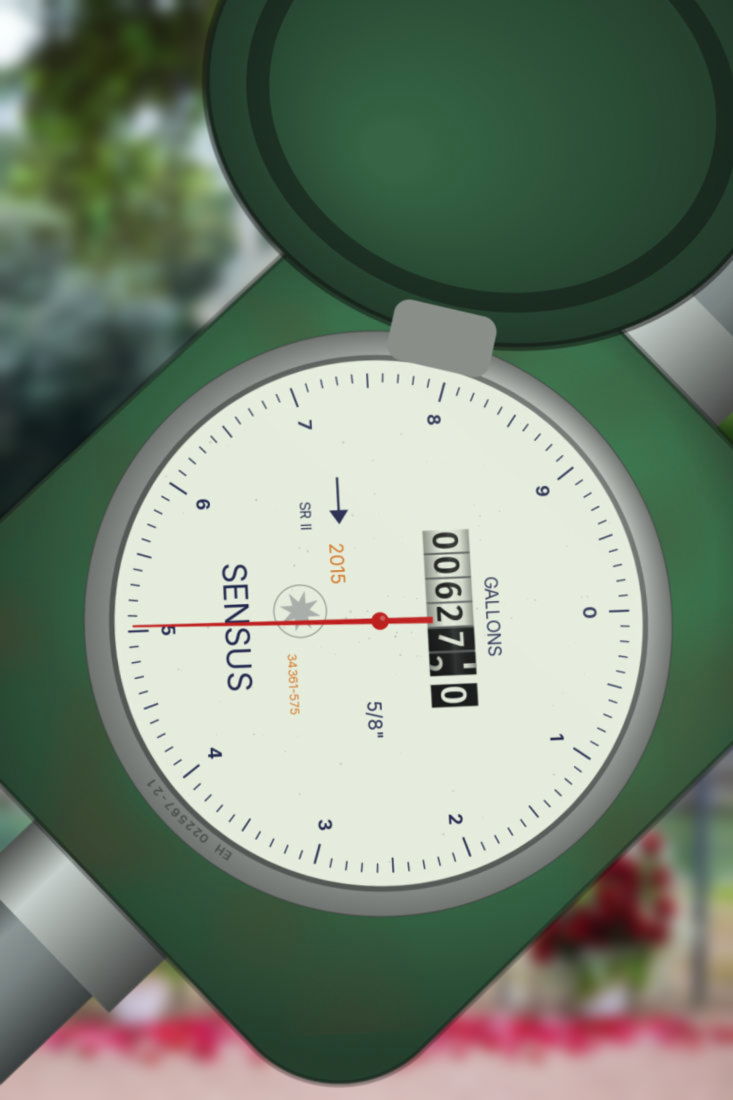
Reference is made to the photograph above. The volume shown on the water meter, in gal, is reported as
62715.0 gal
